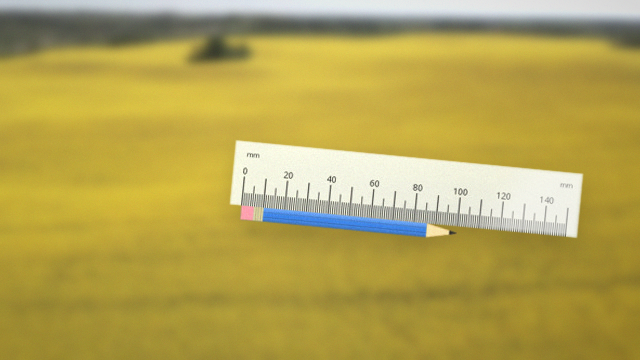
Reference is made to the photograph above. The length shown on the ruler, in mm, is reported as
100 mm
